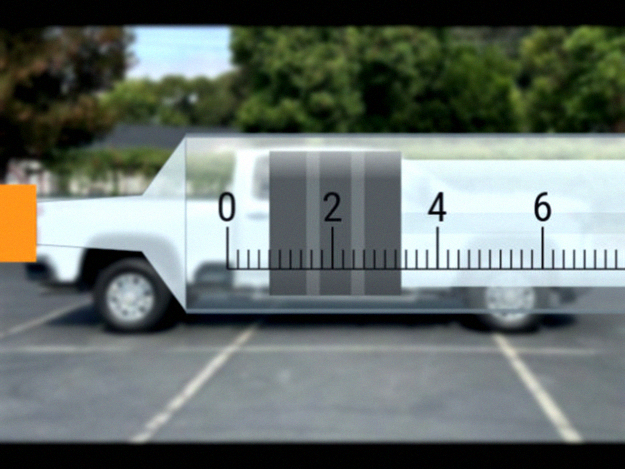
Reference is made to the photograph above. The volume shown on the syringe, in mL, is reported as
0.8 mL
